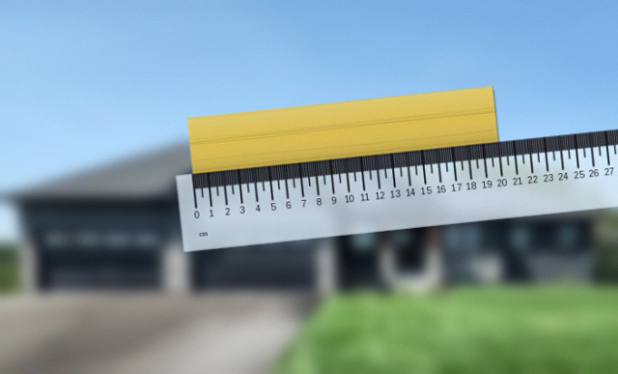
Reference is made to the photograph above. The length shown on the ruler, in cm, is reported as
20 cm
